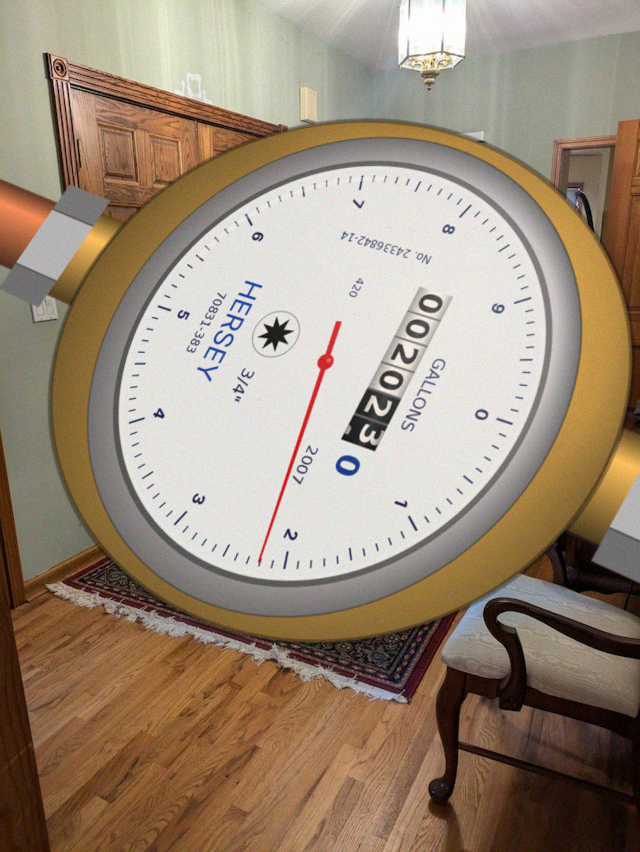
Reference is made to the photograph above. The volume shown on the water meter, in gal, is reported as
20232.2 gal
